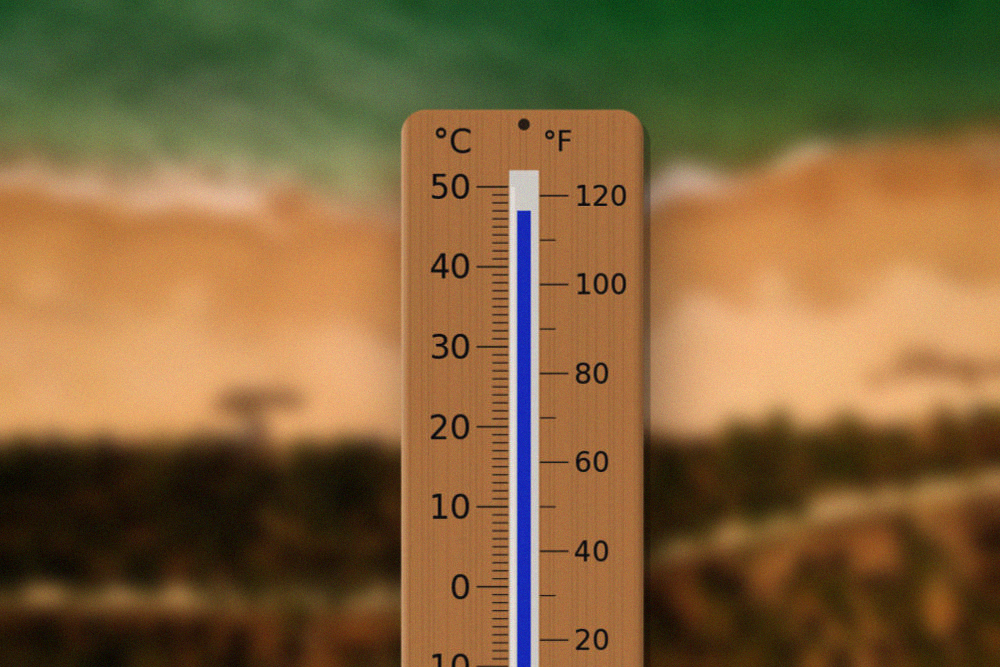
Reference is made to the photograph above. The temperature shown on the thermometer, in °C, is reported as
47 °C
